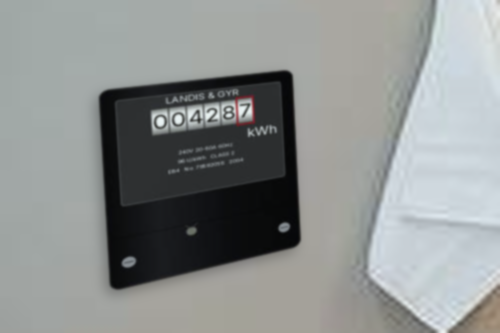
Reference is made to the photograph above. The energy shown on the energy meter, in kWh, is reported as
428.7 kWh
